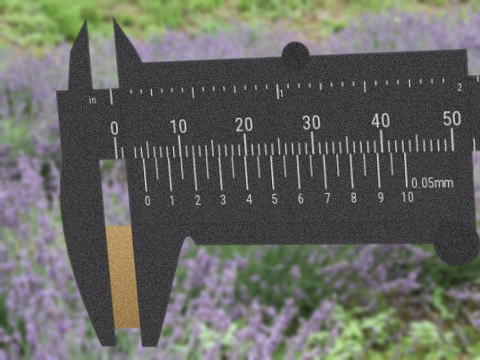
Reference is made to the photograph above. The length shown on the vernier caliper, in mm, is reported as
4.2 mm
